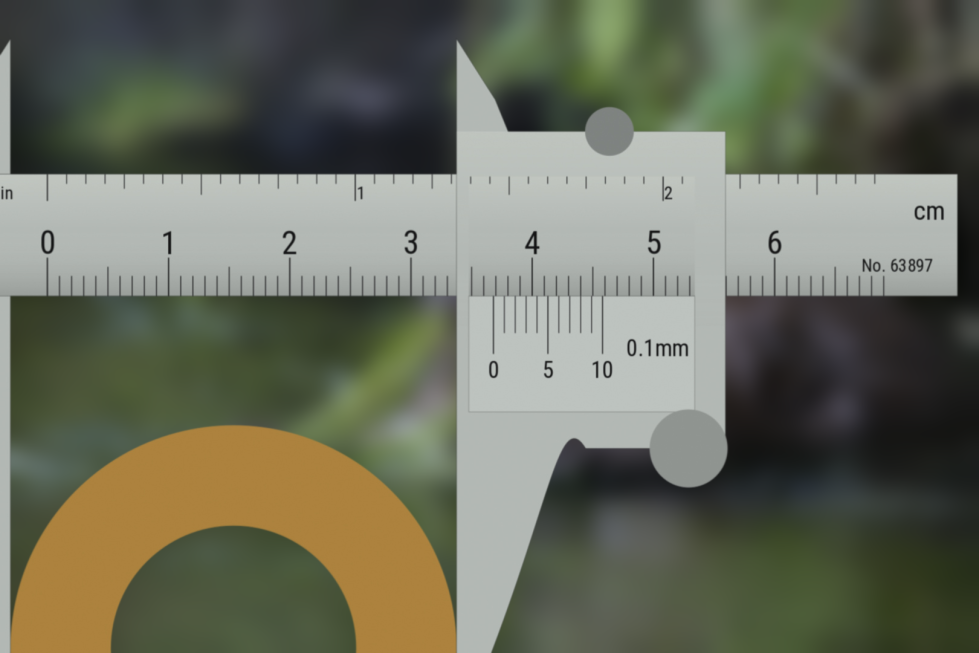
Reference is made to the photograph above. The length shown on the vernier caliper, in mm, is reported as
36.8 mm
